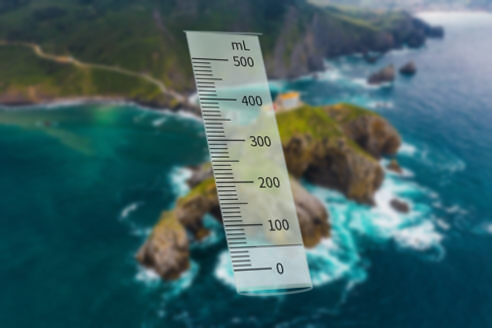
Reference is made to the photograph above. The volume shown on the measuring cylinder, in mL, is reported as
50 mL
